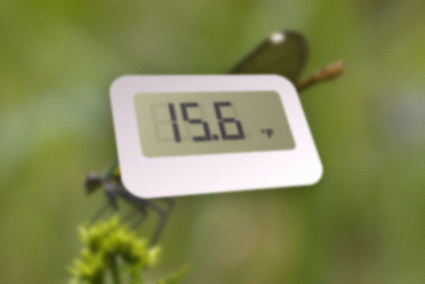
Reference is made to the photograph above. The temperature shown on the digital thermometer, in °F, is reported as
15.6 °F
